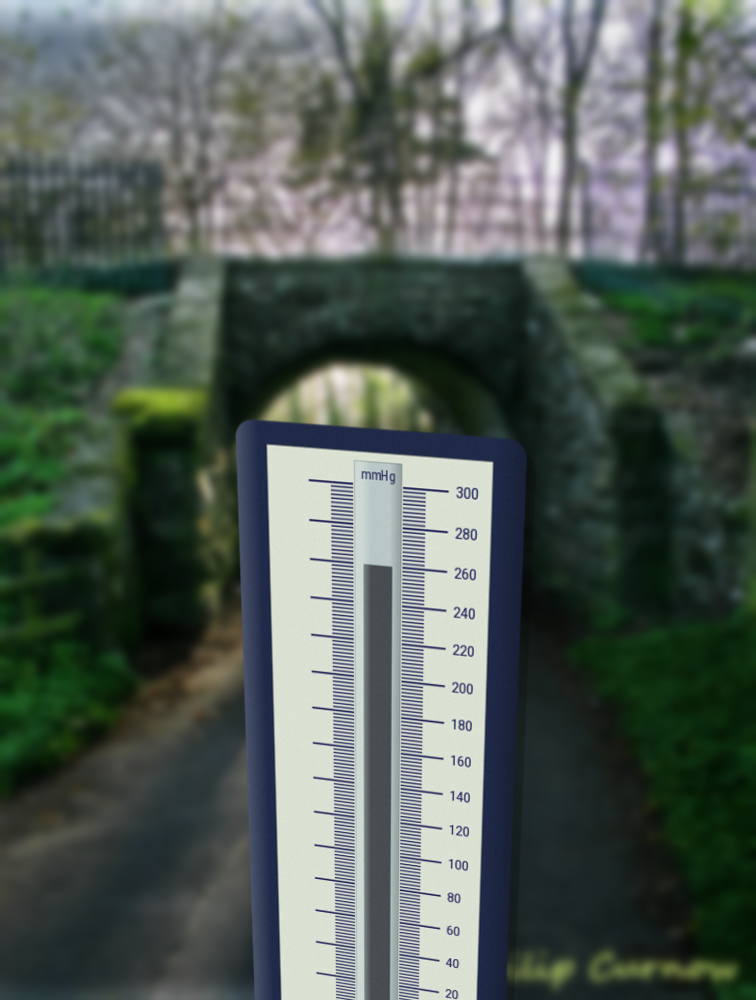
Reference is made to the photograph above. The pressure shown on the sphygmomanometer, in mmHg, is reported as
260 mmHg
